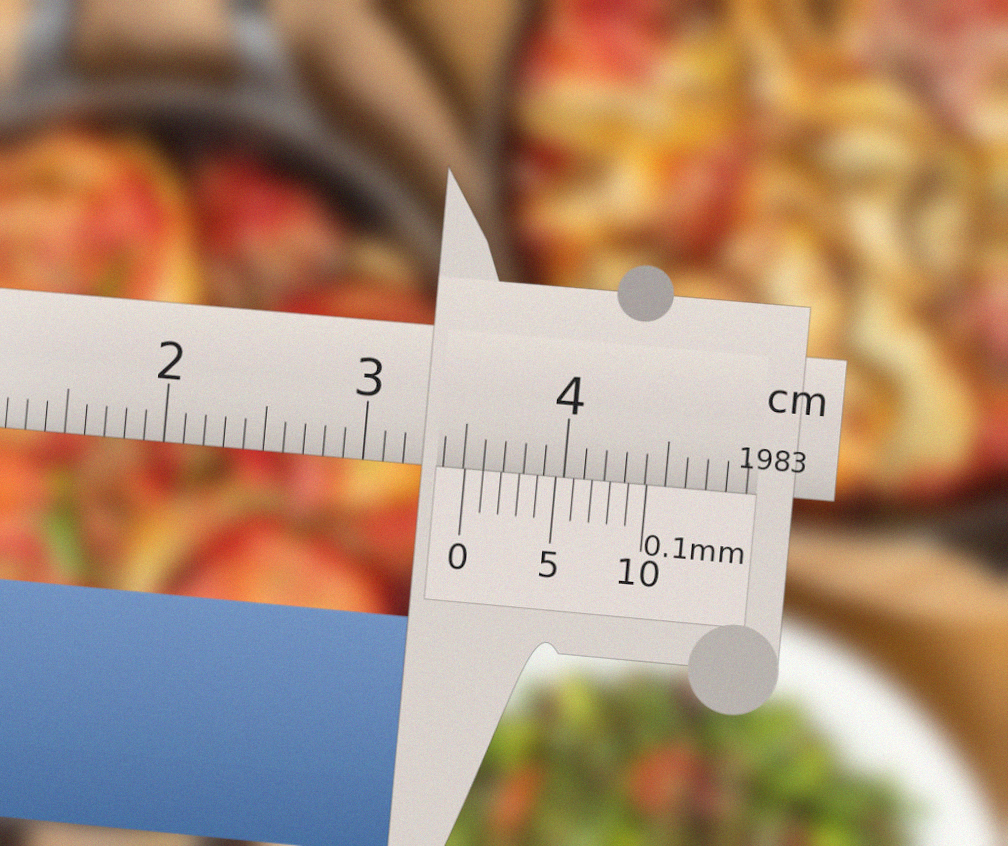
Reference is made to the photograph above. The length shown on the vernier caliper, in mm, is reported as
35.1 mm
